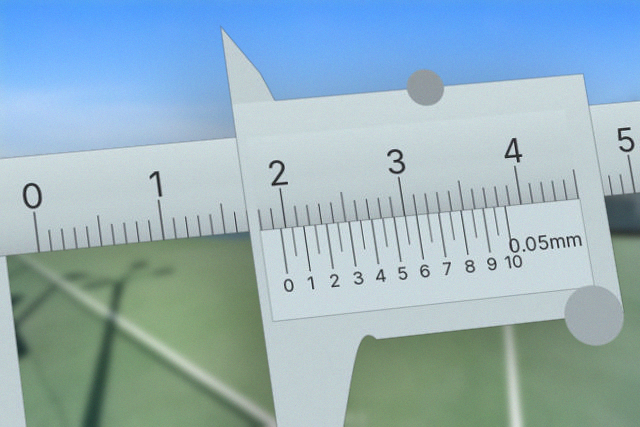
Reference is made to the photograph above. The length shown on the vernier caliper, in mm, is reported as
19.6 mm
